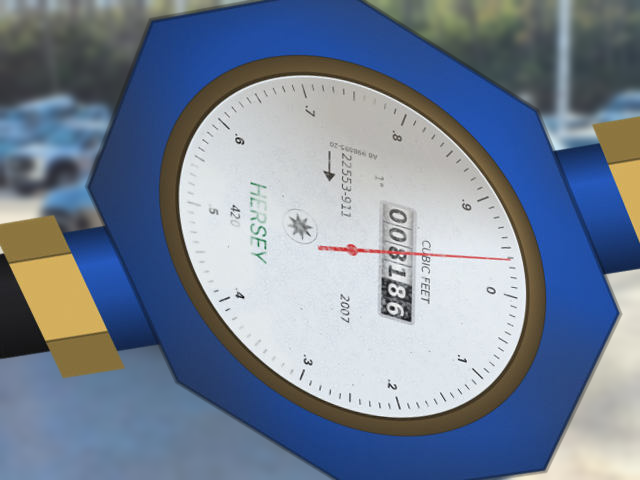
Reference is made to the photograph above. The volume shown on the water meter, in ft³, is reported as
8185.96 ft³
